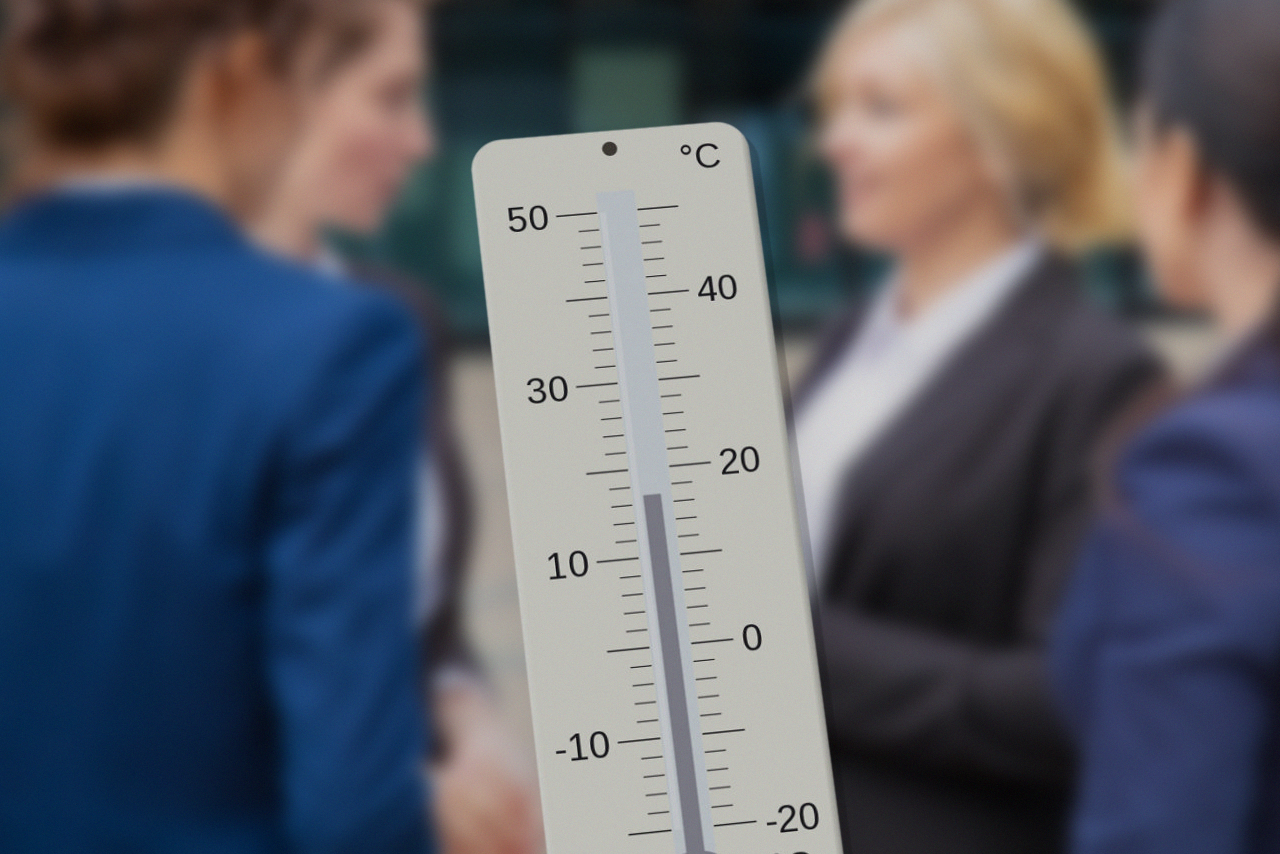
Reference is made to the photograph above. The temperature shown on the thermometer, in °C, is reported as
17 °C
